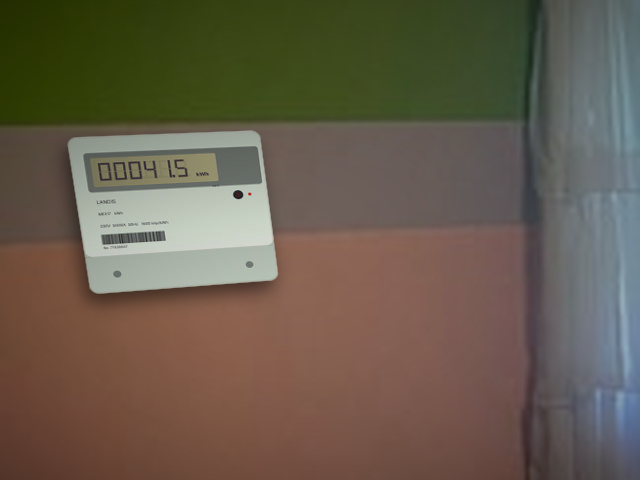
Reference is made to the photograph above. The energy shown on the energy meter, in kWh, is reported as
41.5 kWh
